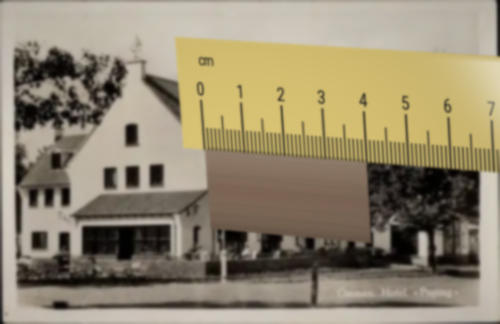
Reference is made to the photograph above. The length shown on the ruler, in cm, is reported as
4 cm
